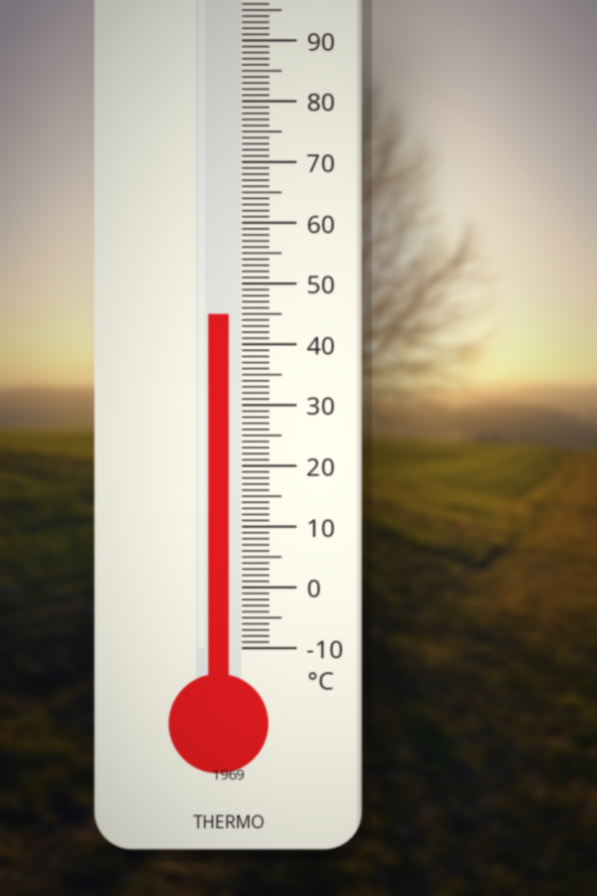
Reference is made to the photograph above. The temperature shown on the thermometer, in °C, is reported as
45 °C
